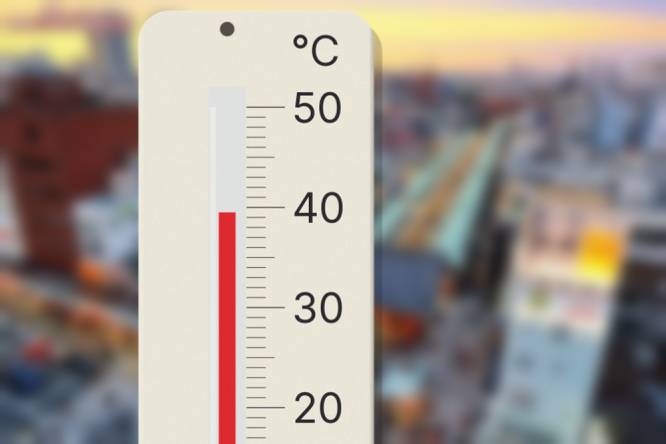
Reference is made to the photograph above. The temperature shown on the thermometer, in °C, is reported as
39.5 °C
